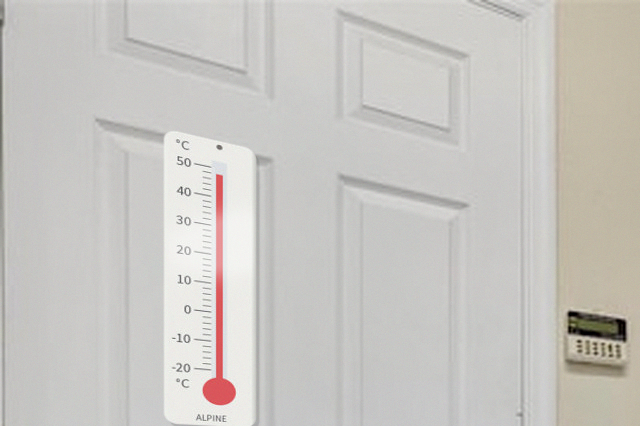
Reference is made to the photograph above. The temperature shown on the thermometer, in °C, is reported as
48 °C
